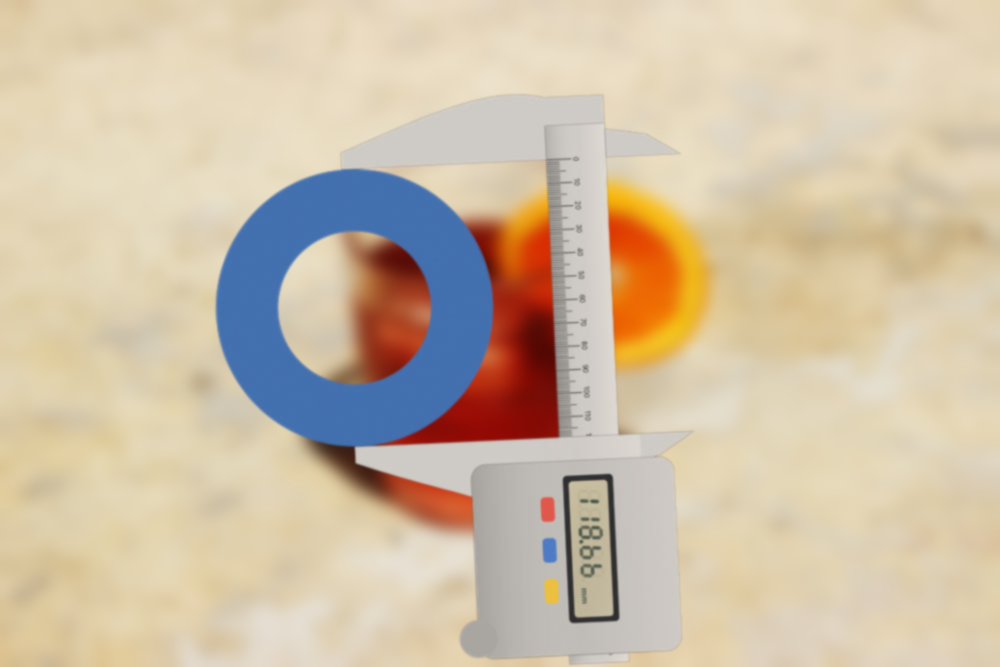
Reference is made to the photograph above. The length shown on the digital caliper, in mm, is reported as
118.66 mm
